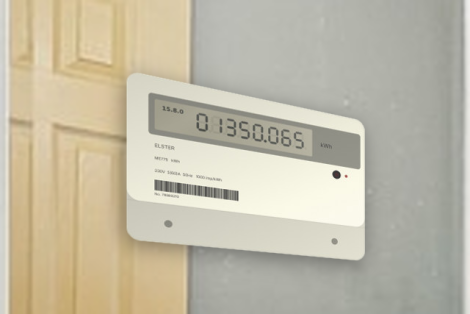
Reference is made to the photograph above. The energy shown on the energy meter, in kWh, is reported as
1350.065 kWh
